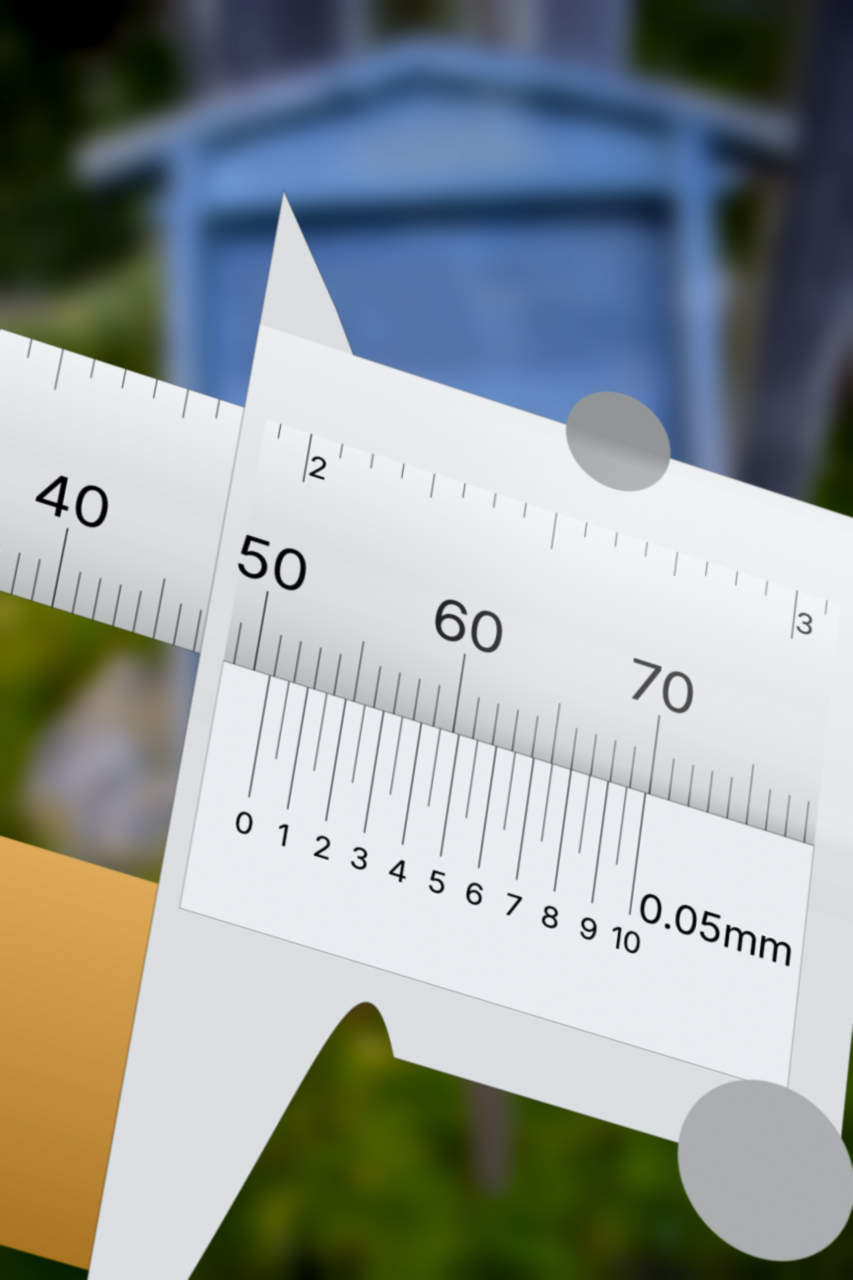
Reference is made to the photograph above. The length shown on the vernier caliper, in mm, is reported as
50.8 mm
